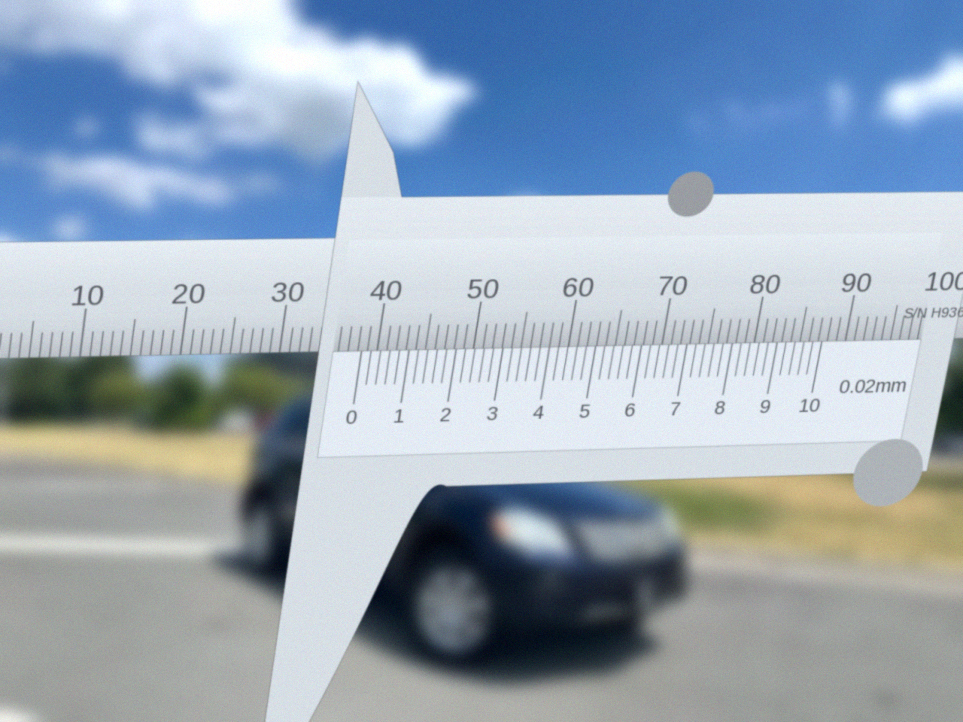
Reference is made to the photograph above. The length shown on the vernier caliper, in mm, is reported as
38.4 mm
